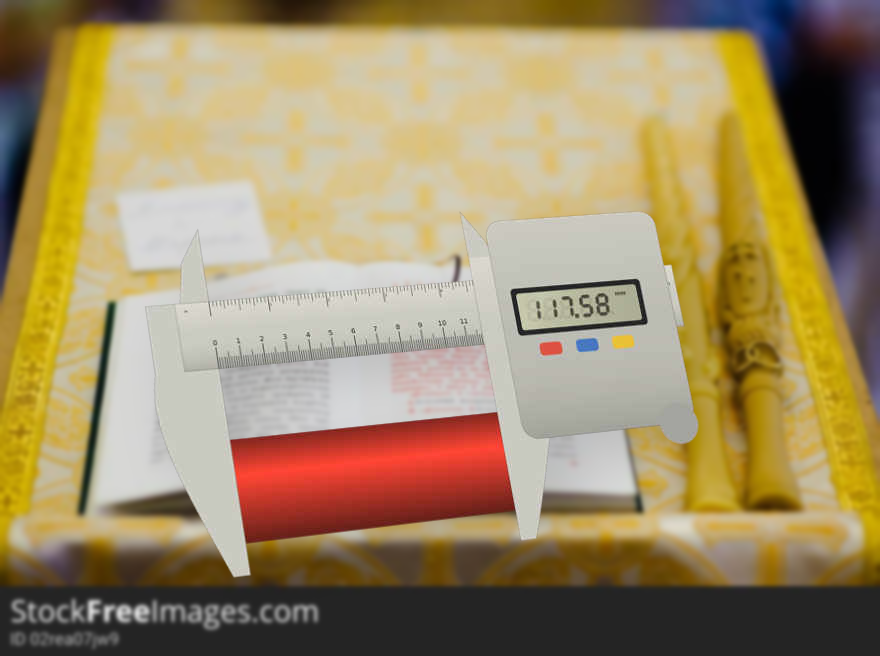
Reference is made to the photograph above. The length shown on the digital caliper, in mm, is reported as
117.58 mm
